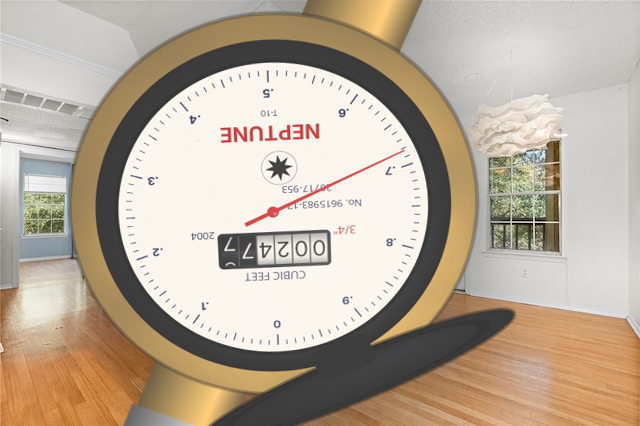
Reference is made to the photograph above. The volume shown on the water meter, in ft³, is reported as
2476.68 ft³
